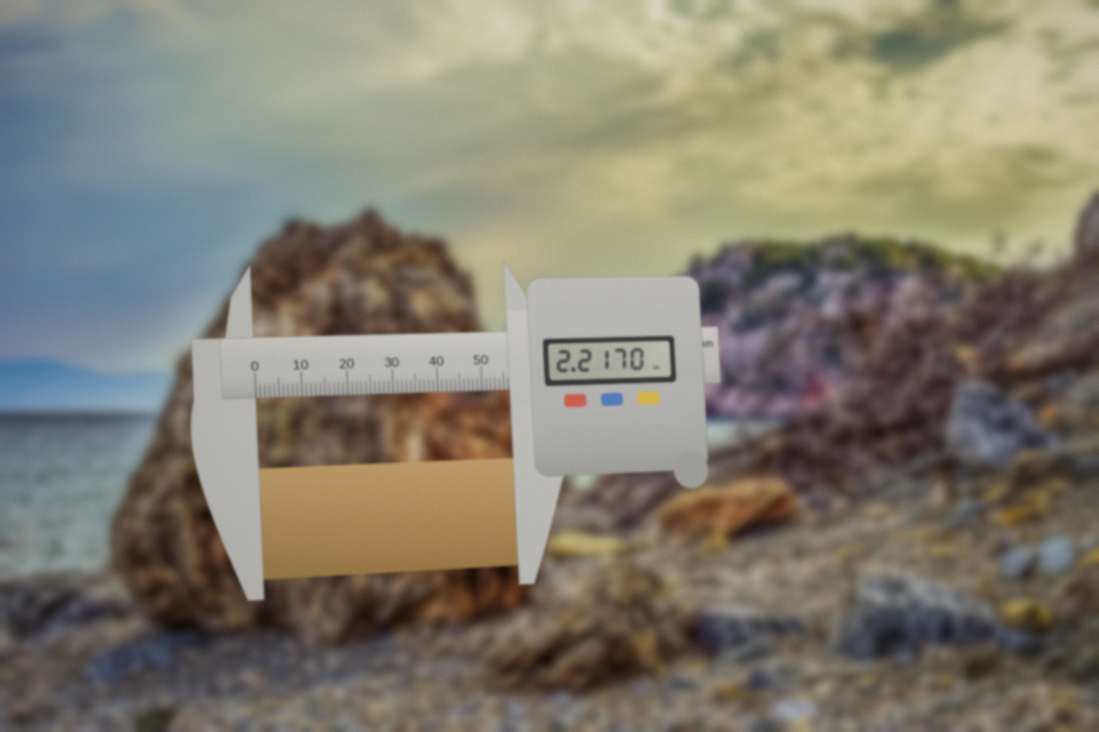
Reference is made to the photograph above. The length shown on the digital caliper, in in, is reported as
2.2170 in
